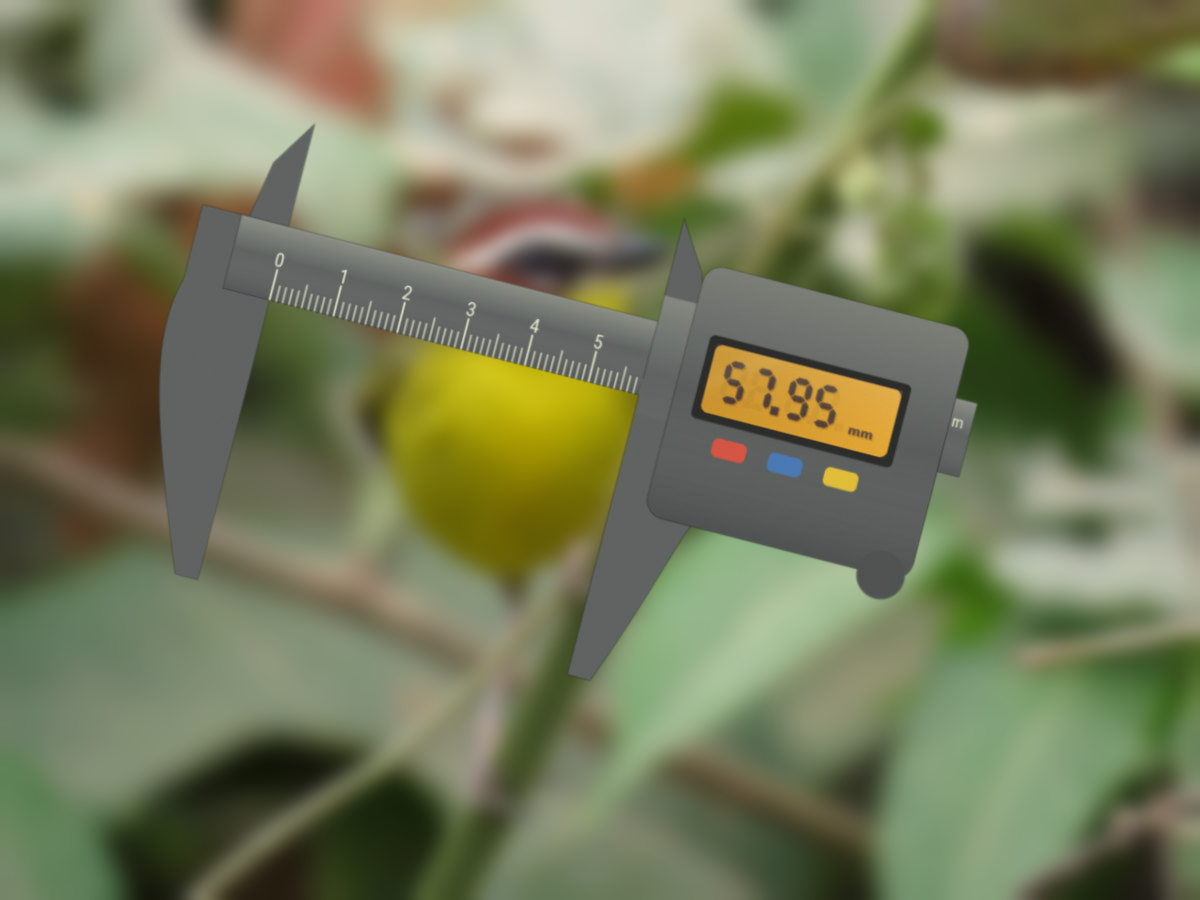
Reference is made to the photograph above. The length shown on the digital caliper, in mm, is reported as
57.95 mm
